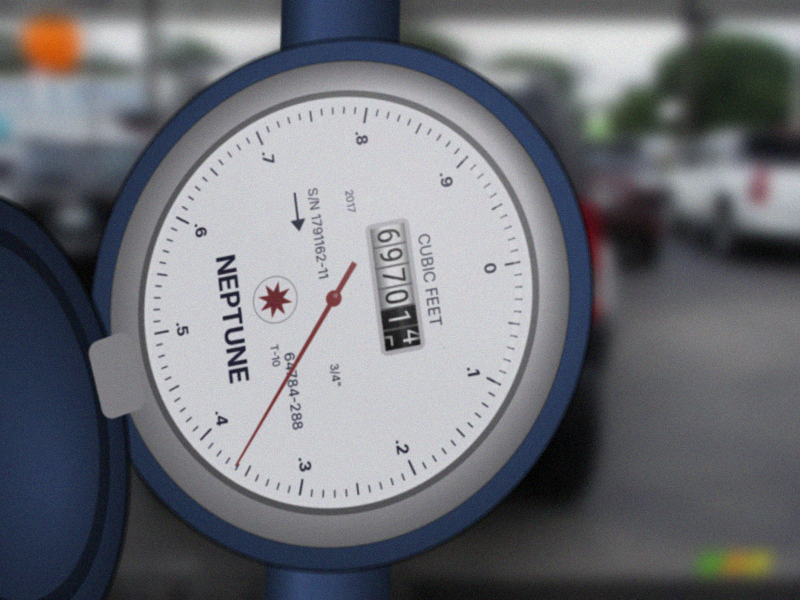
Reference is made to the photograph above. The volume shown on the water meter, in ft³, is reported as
697014.36 ft³
